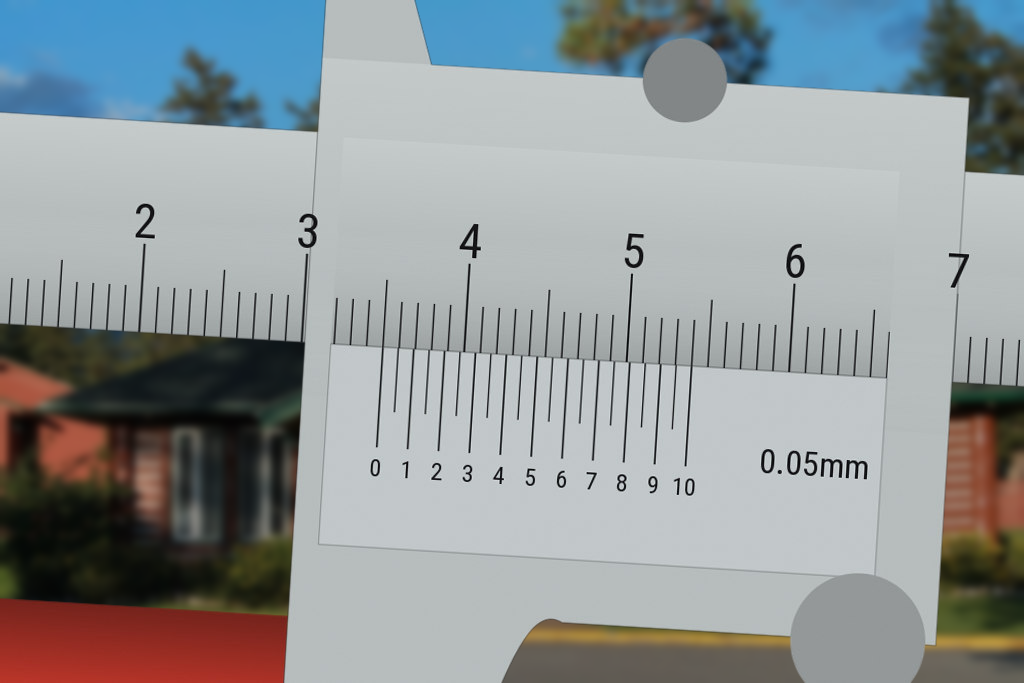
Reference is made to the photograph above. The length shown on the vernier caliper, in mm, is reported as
35.0 mm
